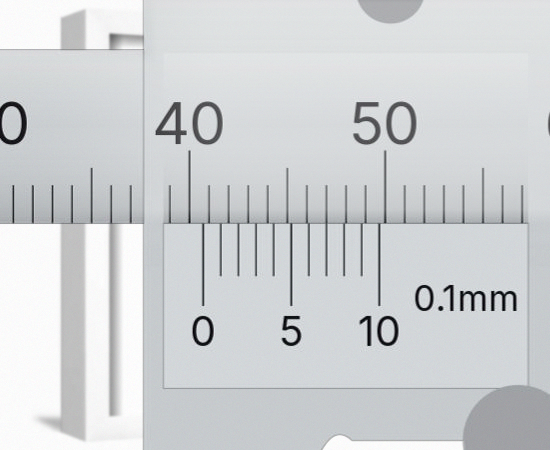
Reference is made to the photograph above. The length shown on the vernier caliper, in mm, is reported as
40.7 mm
